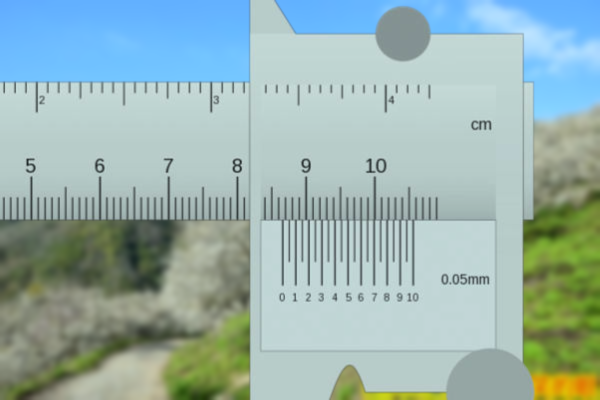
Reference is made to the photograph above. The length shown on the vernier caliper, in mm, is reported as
86.6 mm
